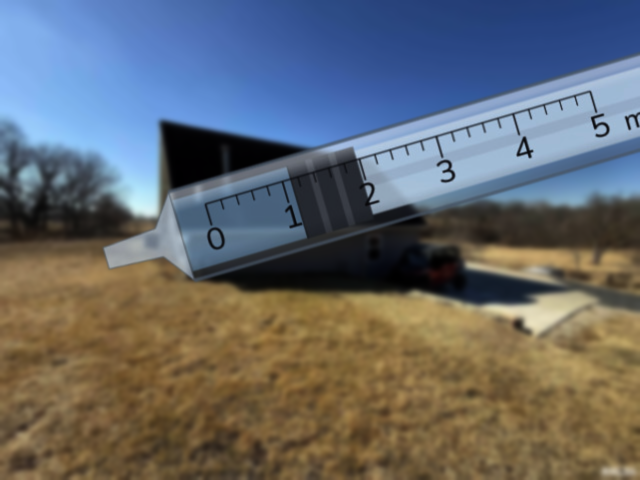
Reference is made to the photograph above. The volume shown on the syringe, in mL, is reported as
1.1 mL
